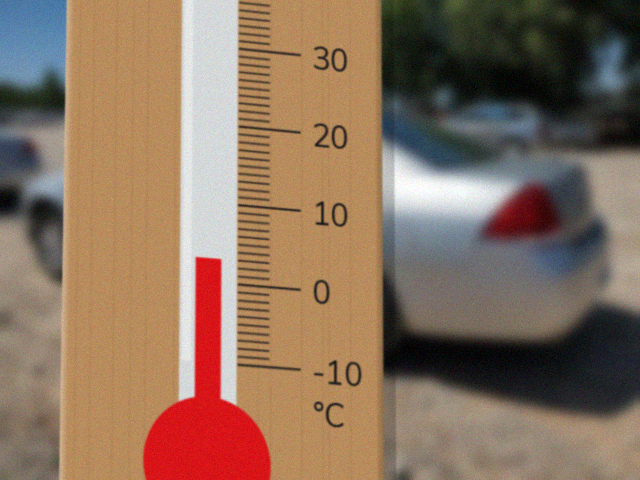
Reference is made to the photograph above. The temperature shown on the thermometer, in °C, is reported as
3 °C
